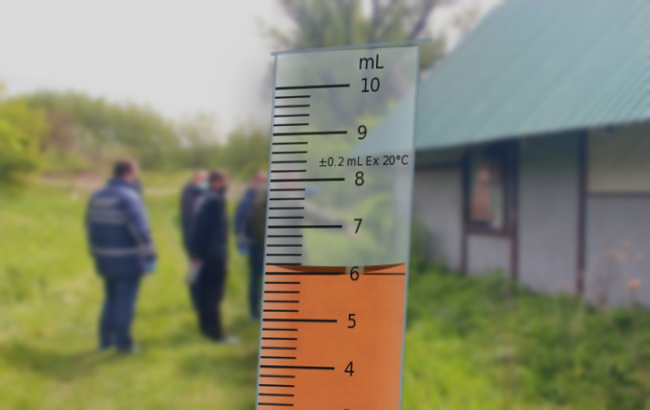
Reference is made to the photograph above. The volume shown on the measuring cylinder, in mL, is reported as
6 mL
